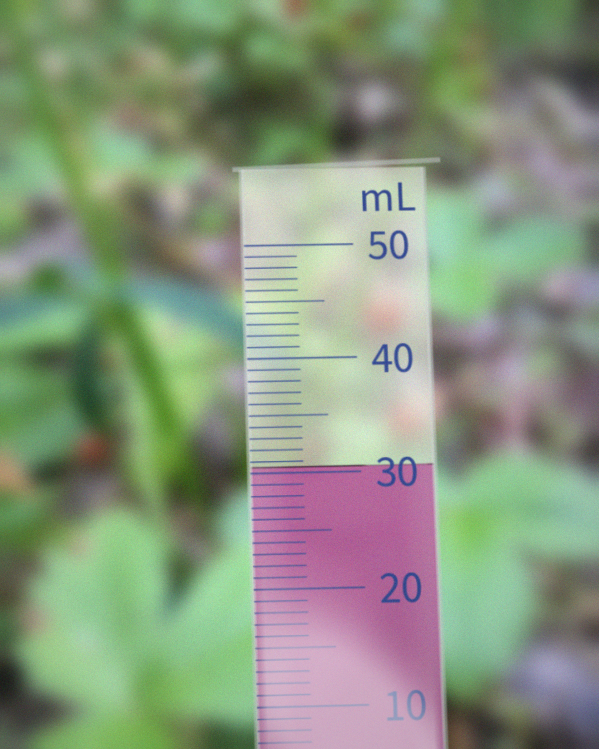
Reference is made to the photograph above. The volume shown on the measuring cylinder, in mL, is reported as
30.5 mL
